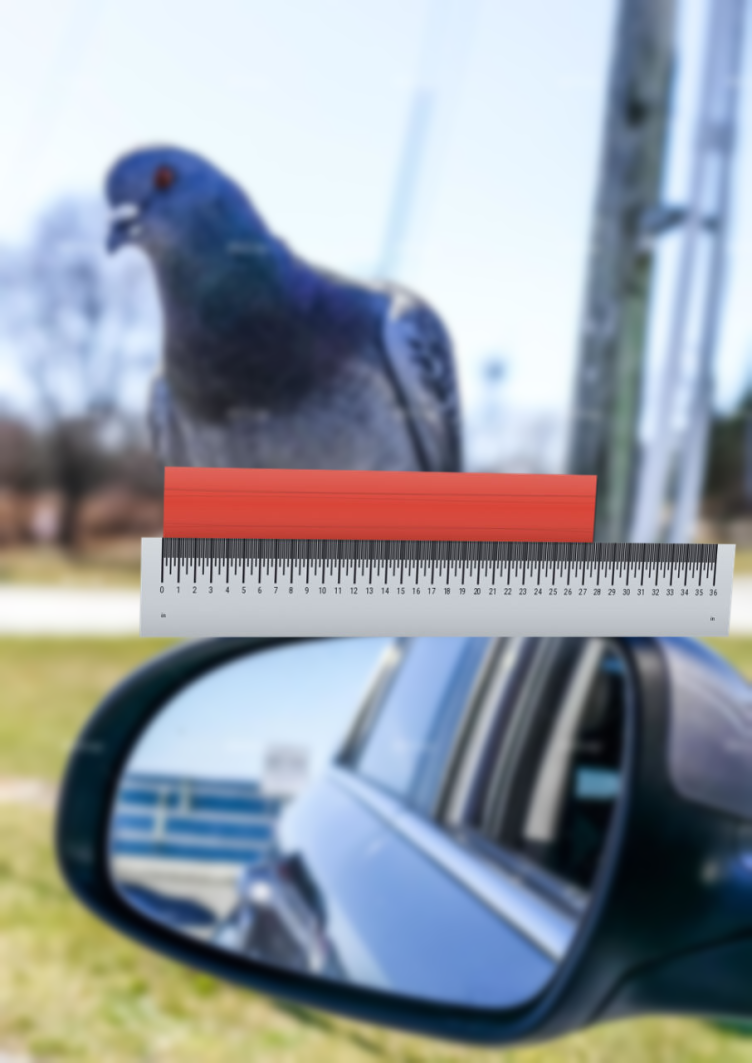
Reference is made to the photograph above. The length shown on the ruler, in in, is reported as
27.5 in
